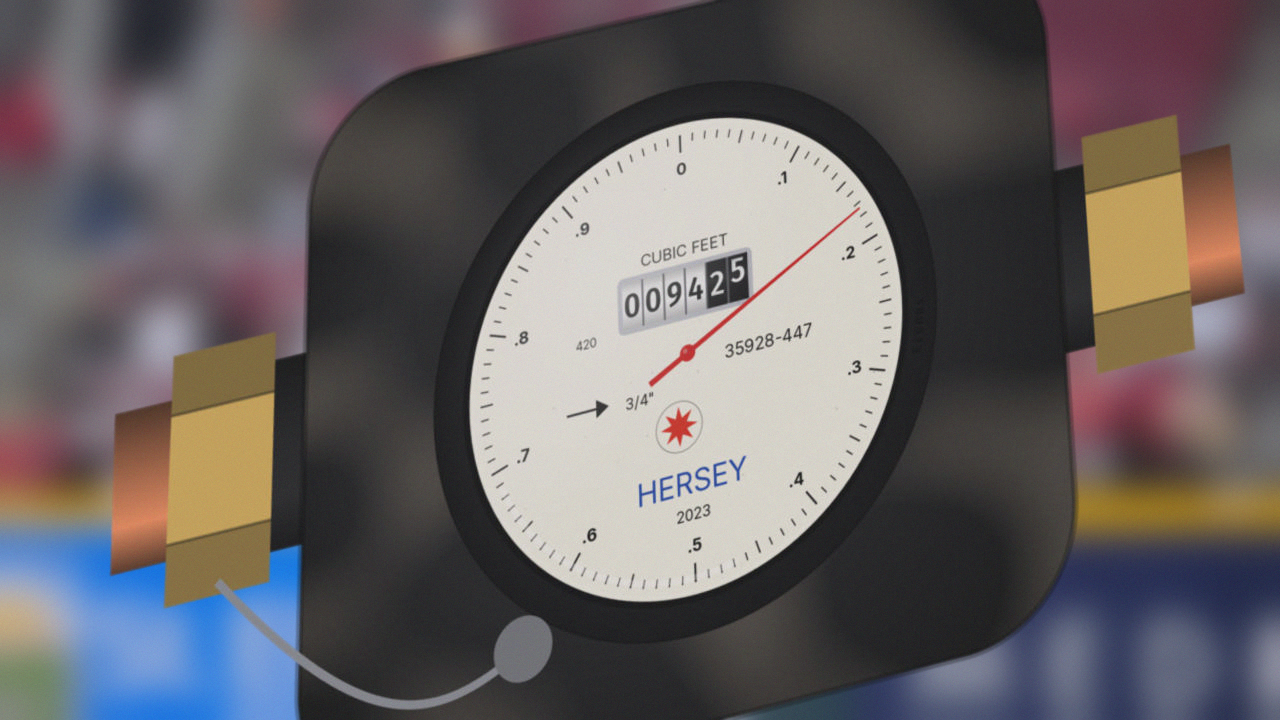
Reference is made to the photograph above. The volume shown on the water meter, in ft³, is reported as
9425.17 ft³
